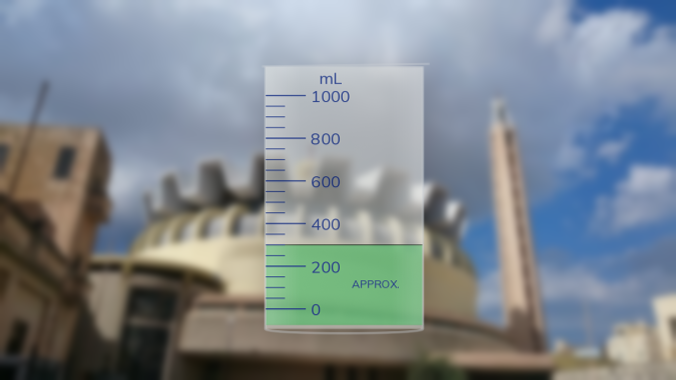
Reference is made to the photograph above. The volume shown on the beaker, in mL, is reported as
300 mL
